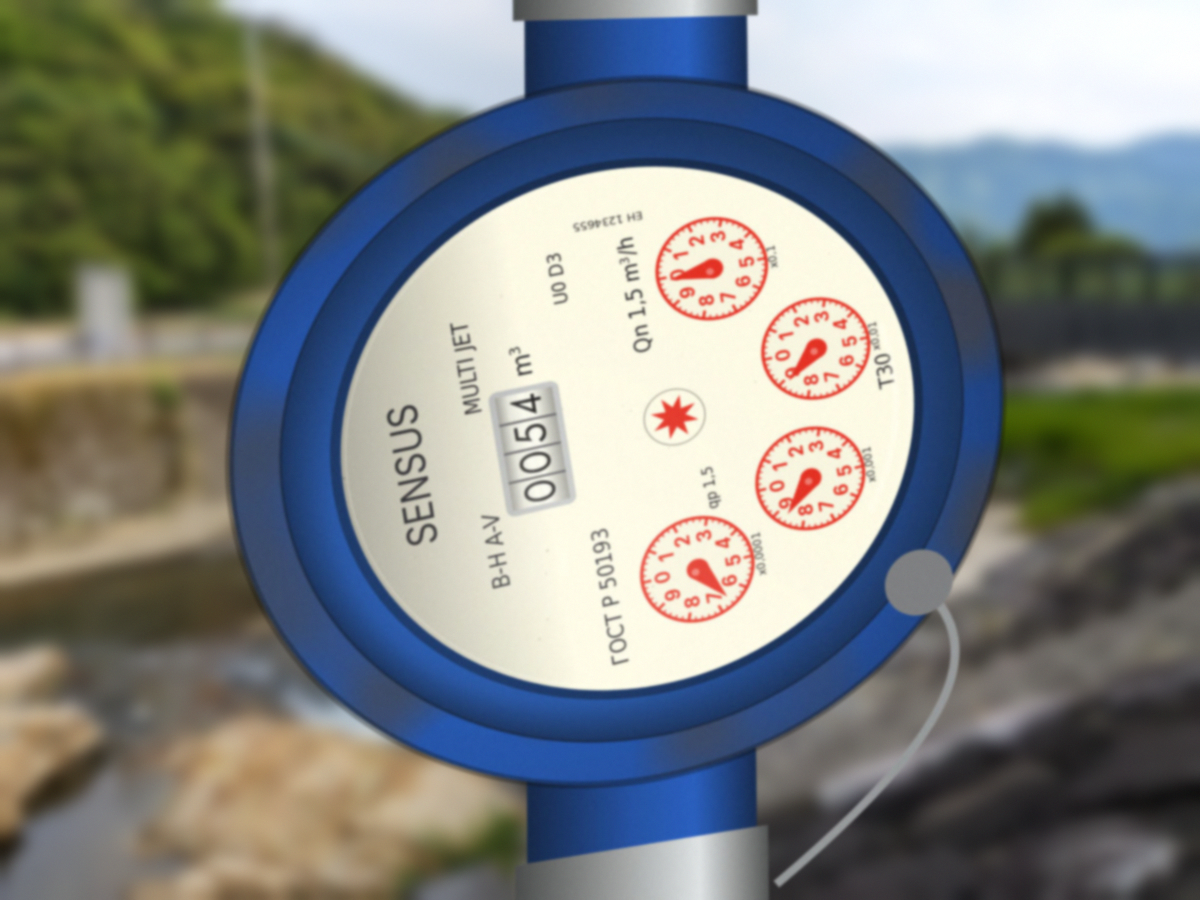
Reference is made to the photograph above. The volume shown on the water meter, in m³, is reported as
53.9886 m³
